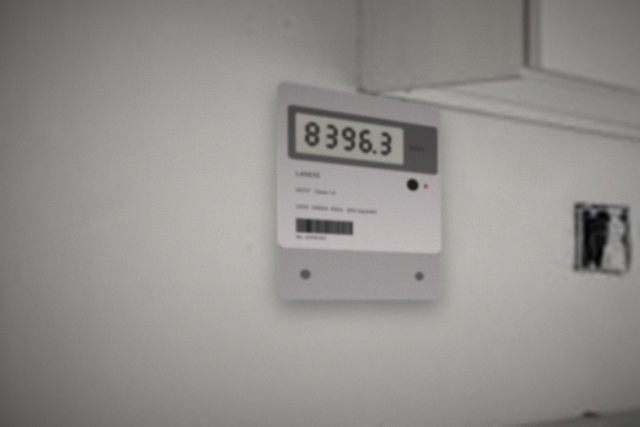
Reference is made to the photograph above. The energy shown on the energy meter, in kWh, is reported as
8396.3 kWh
